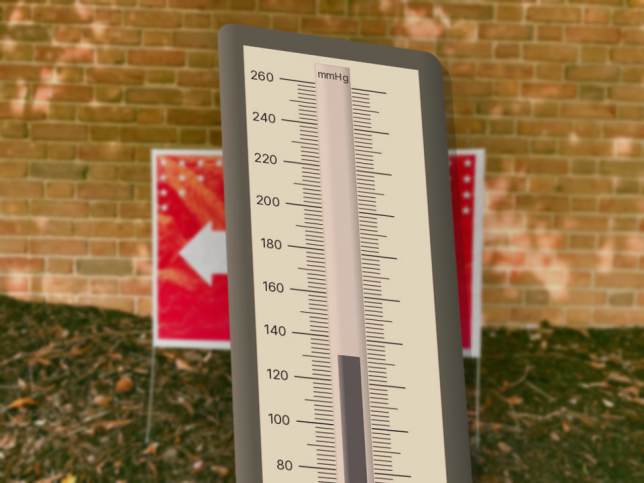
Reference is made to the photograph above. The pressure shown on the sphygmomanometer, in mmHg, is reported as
132 mmHg
